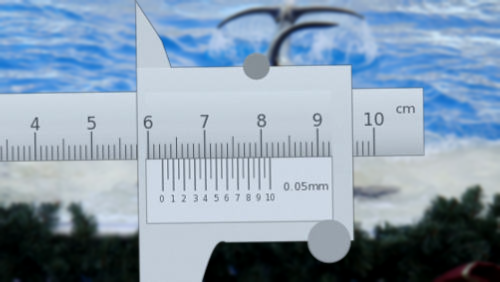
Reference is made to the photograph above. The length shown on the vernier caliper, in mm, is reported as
62.5 mm
